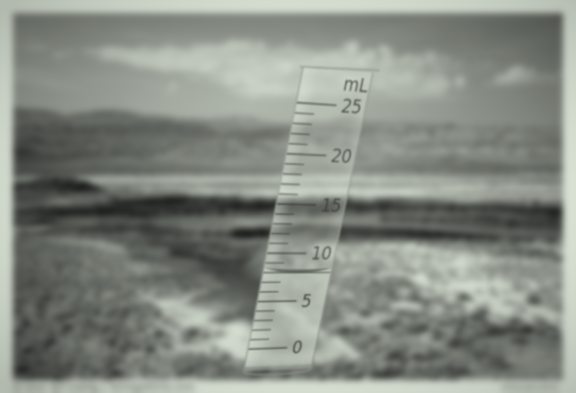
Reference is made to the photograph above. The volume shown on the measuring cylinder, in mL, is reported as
8 mL
